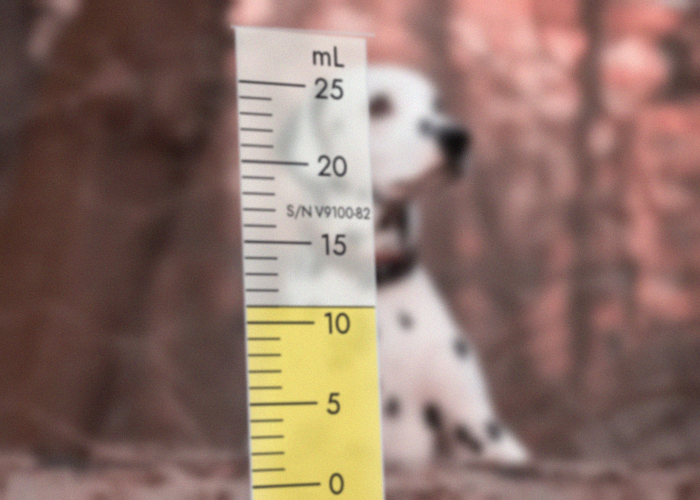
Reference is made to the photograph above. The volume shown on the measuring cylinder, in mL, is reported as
11 mL
